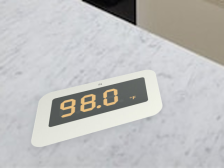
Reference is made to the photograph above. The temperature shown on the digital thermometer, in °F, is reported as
98.0 °F
